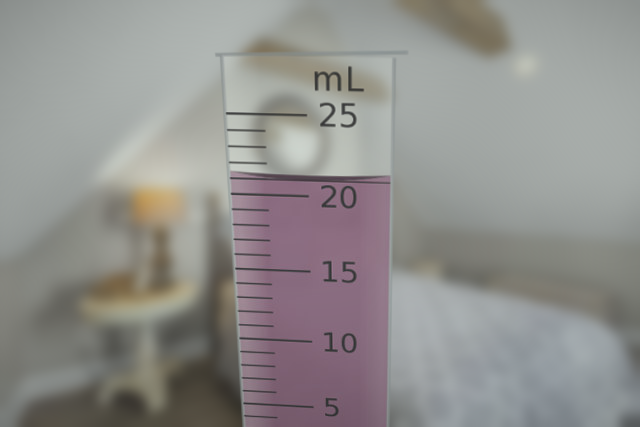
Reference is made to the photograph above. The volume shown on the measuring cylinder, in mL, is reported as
21 mL
